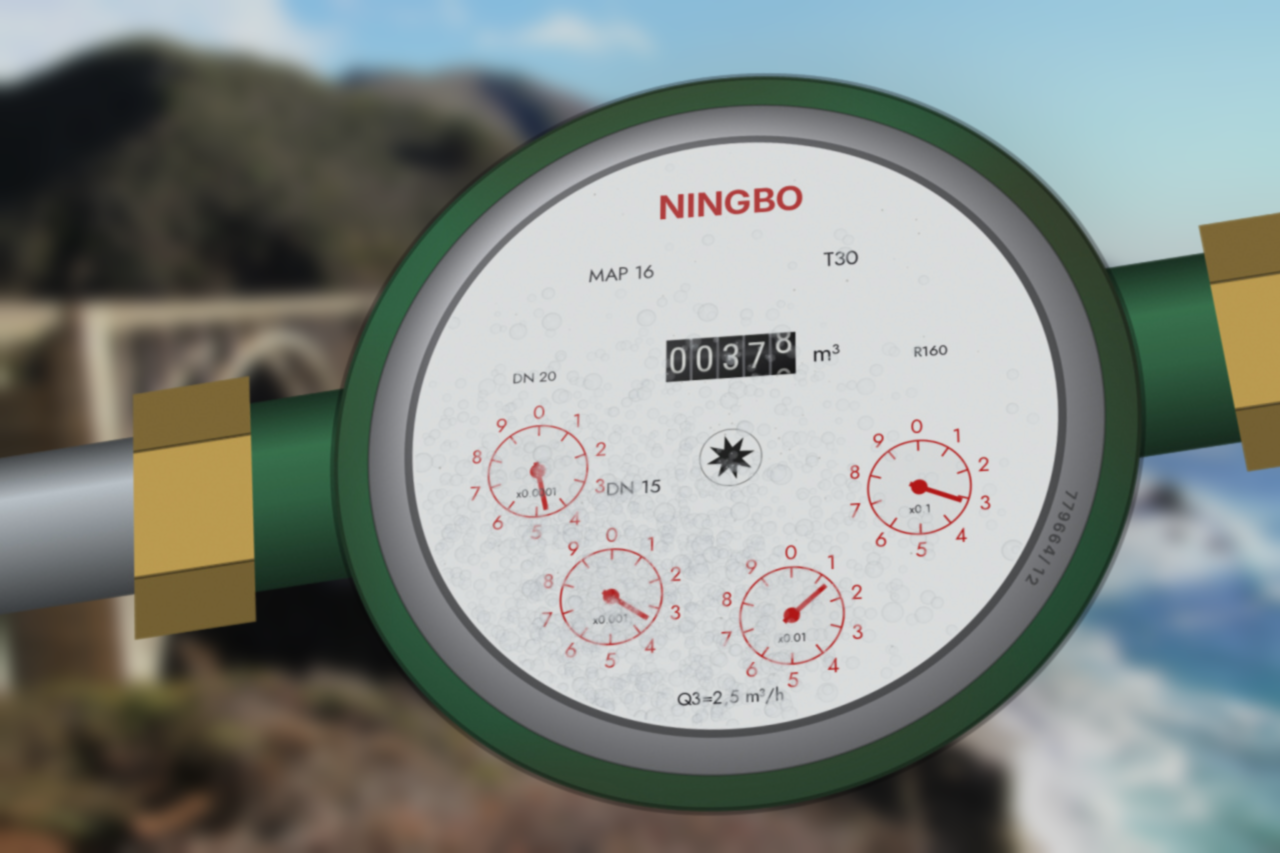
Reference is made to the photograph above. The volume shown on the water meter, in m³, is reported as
378.3134 m³
